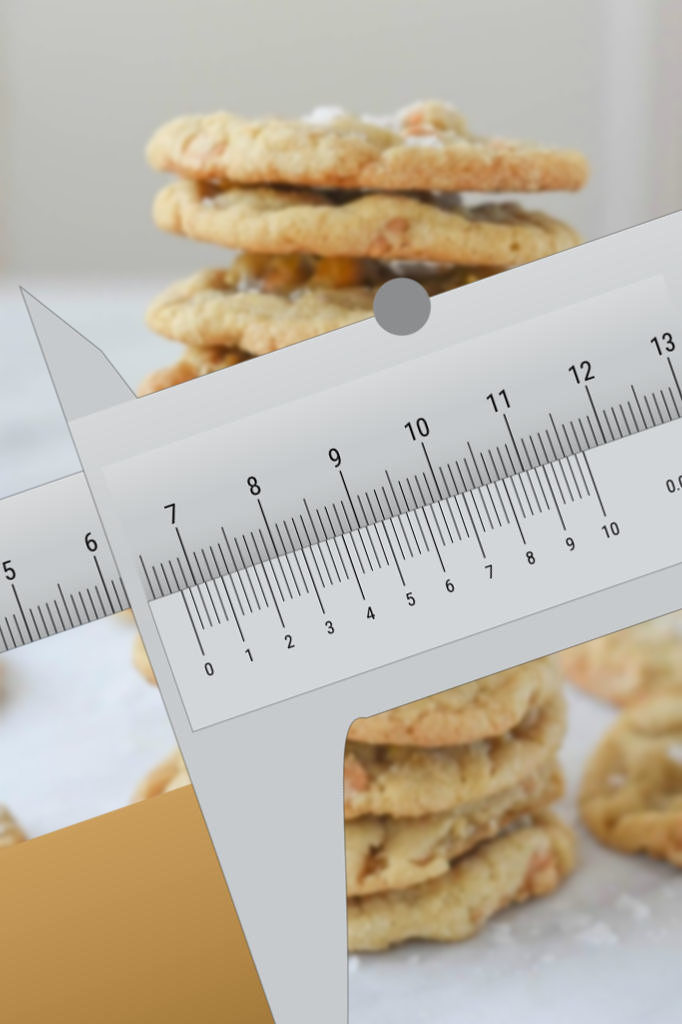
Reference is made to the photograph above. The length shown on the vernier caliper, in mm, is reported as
68.2 mm
